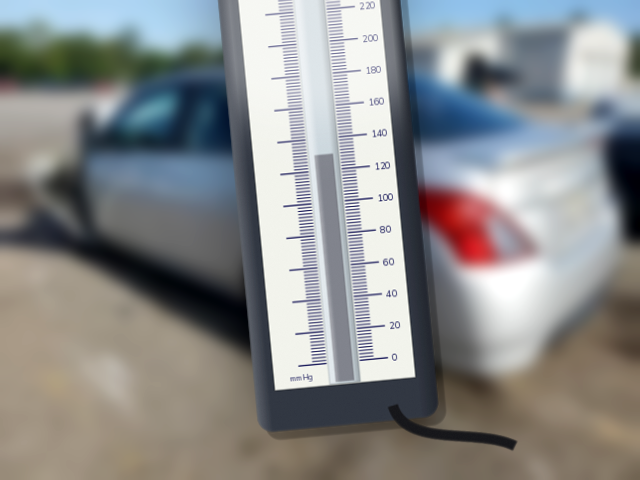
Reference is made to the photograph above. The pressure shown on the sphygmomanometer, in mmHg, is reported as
130 mmHg
